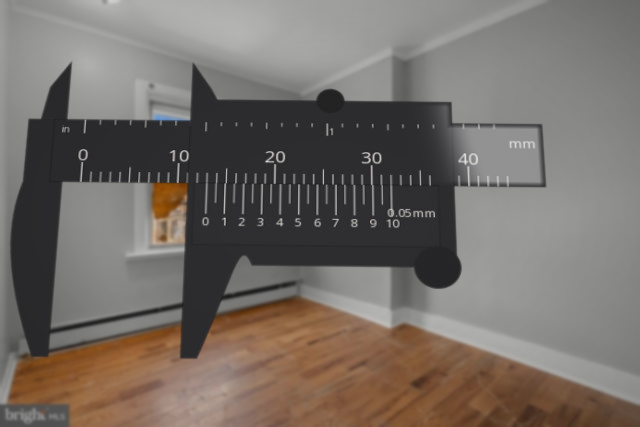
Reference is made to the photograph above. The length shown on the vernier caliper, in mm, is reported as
13.0 mm
